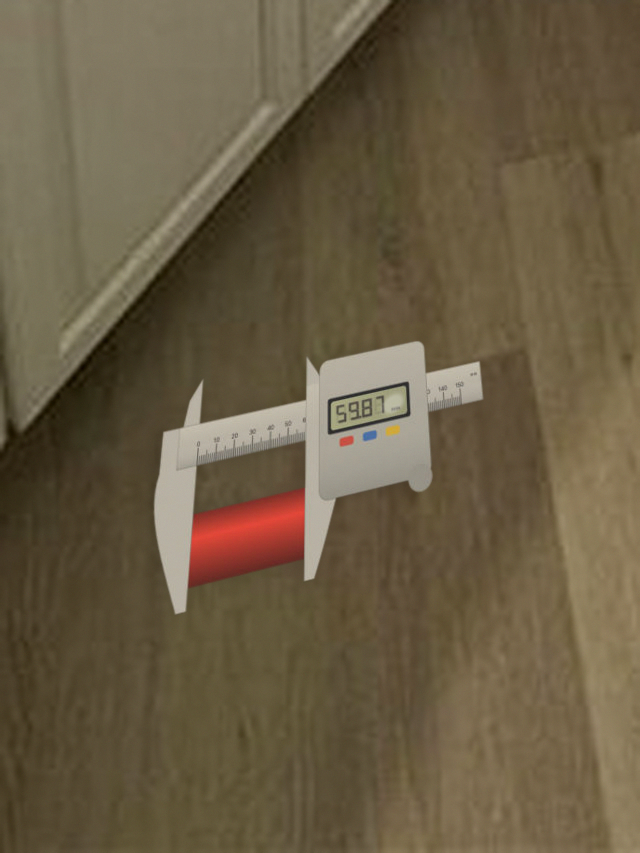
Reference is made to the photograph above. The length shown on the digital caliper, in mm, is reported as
59.87 mm
